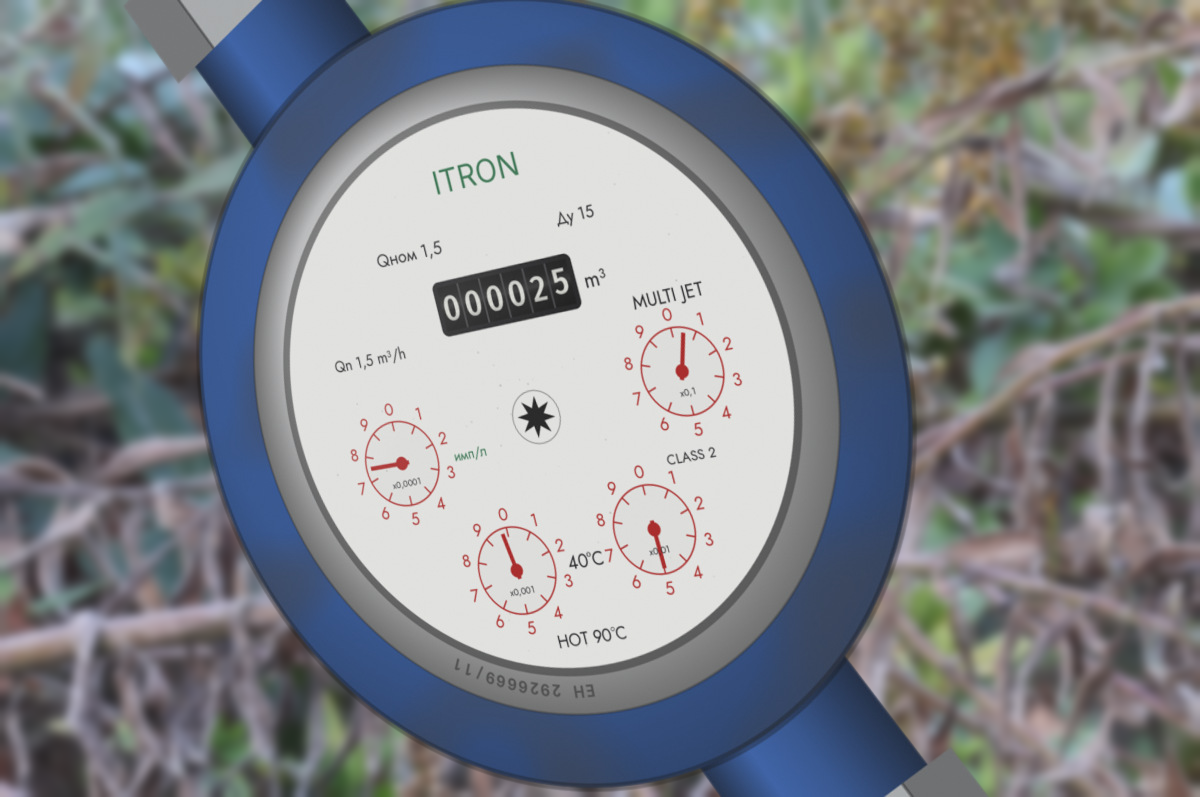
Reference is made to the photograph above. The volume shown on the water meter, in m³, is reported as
25.0497 m³
